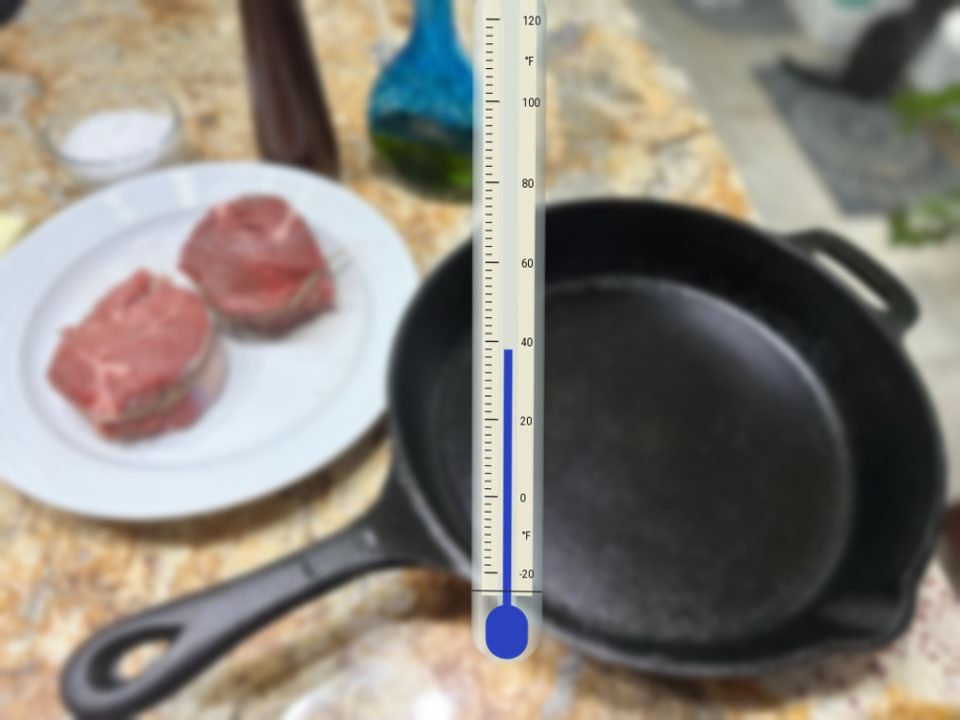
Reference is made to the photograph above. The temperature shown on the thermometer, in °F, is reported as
38 °F
